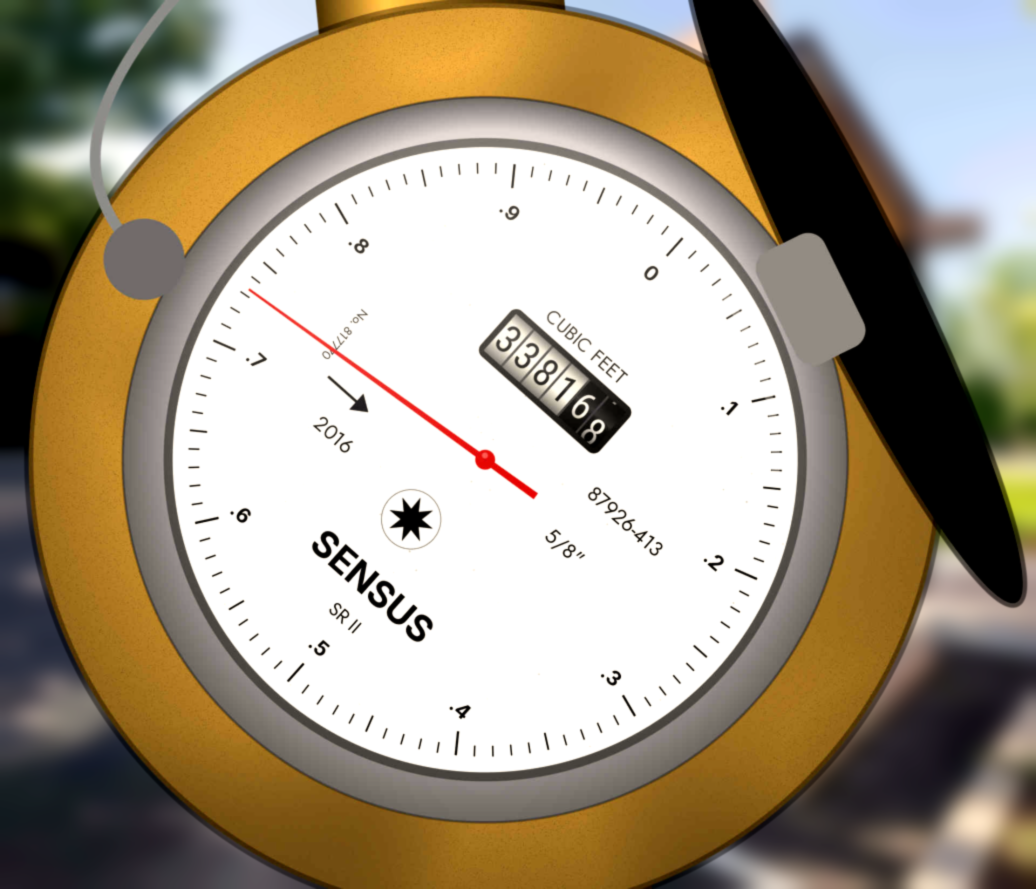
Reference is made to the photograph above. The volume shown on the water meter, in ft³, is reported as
338167.73 ft³
